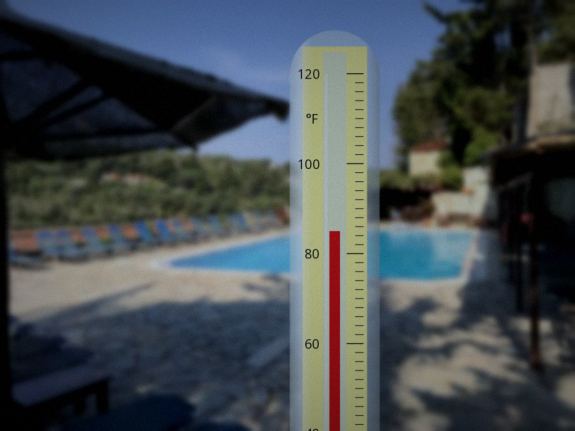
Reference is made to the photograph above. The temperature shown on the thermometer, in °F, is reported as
85 °F
